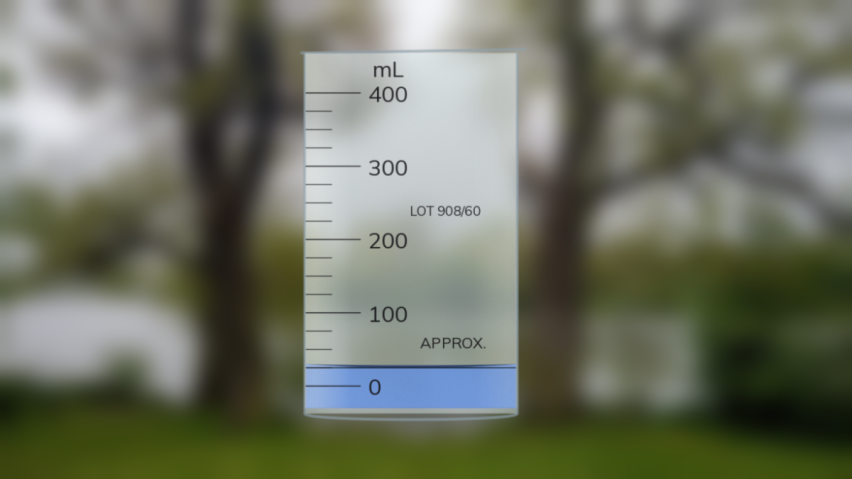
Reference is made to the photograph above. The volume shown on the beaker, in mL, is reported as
25 mL
